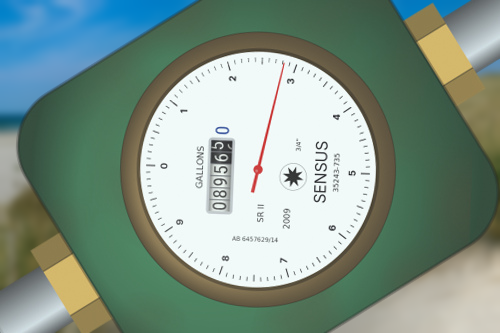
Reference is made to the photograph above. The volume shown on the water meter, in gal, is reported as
895652.8 gal
